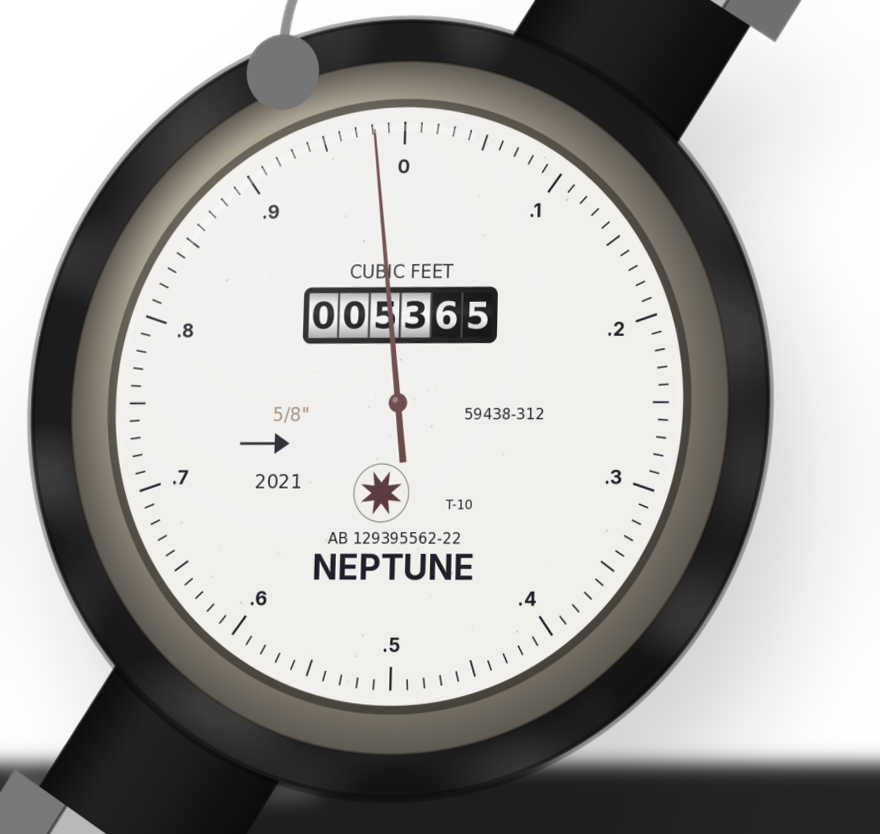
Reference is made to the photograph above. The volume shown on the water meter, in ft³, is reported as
5364.98 ft³
